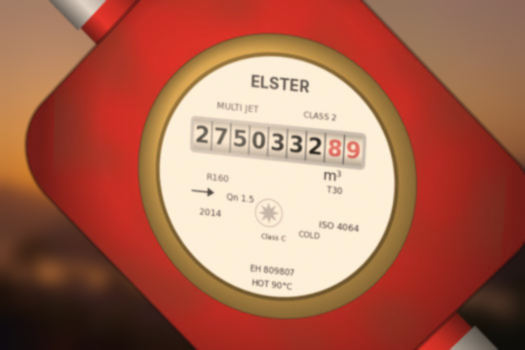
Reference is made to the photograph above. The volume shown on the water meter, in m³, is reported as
2750332.89 m³
